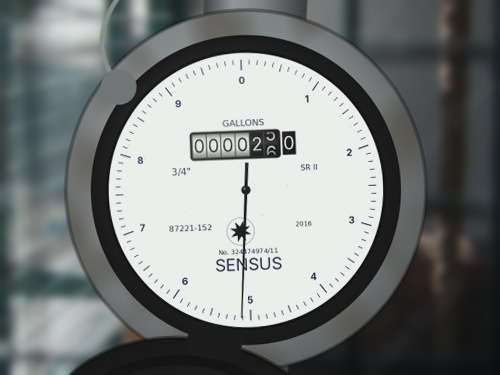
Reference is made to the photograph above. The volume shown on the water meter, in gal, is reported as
255.1 gal
